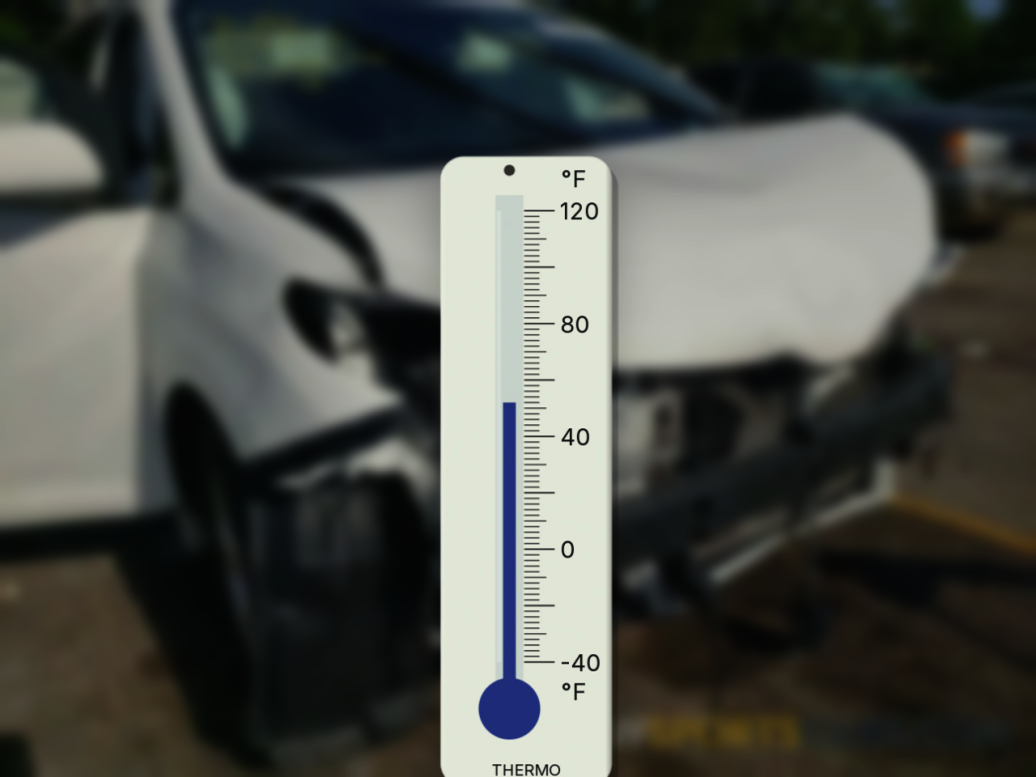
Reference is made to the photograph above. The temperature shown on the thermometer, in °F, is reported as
52 °F
